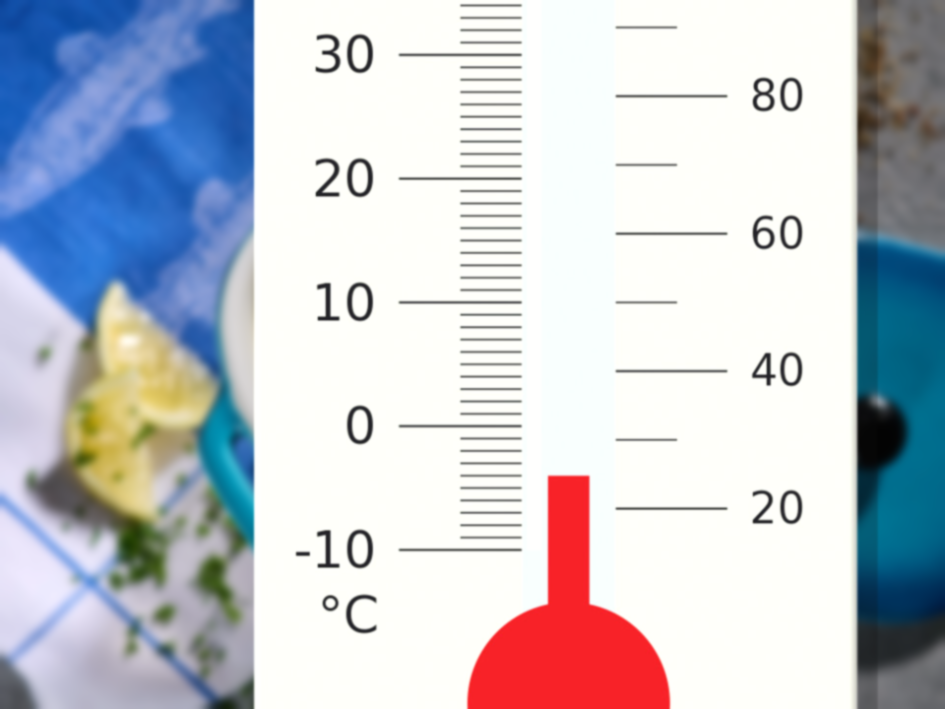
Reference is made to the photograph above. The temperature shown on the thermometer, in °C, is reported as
-4 °C
